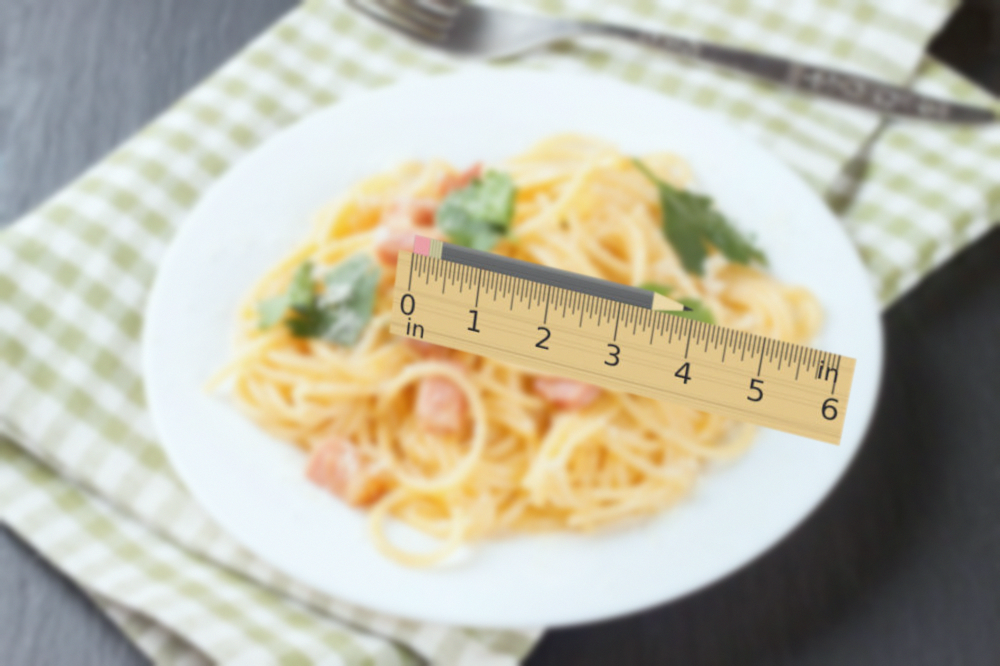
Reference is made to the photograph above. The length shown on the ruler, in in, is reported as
4 in
